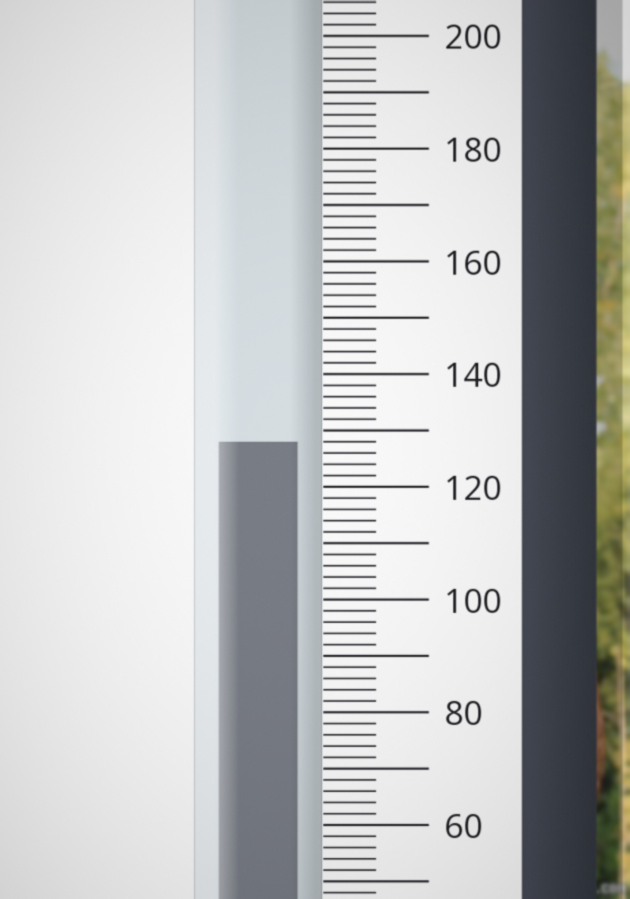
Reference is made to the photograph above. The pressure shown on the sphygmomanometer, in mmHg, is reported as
128 mmHg
